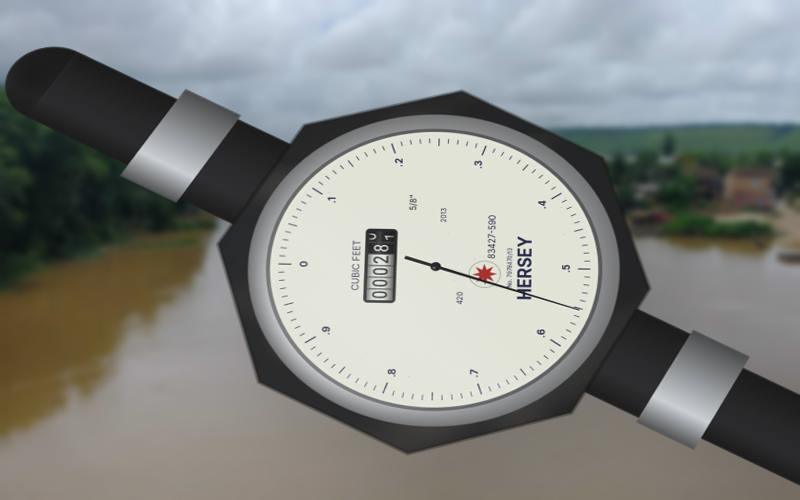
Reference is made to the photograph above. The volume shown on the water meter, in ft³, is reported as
280.55 ft³
